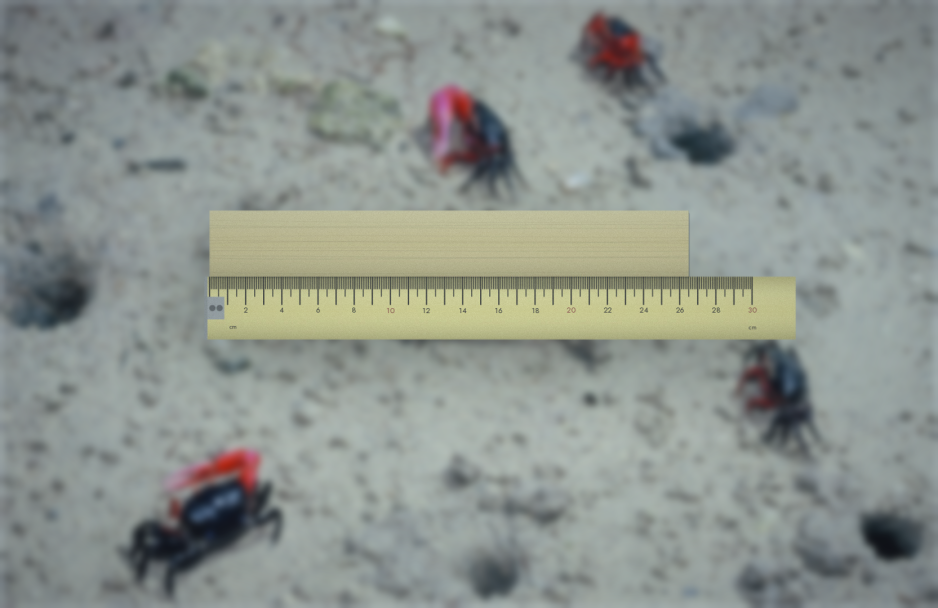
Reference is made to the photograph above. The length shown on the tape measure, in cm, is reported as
26.5 cm
